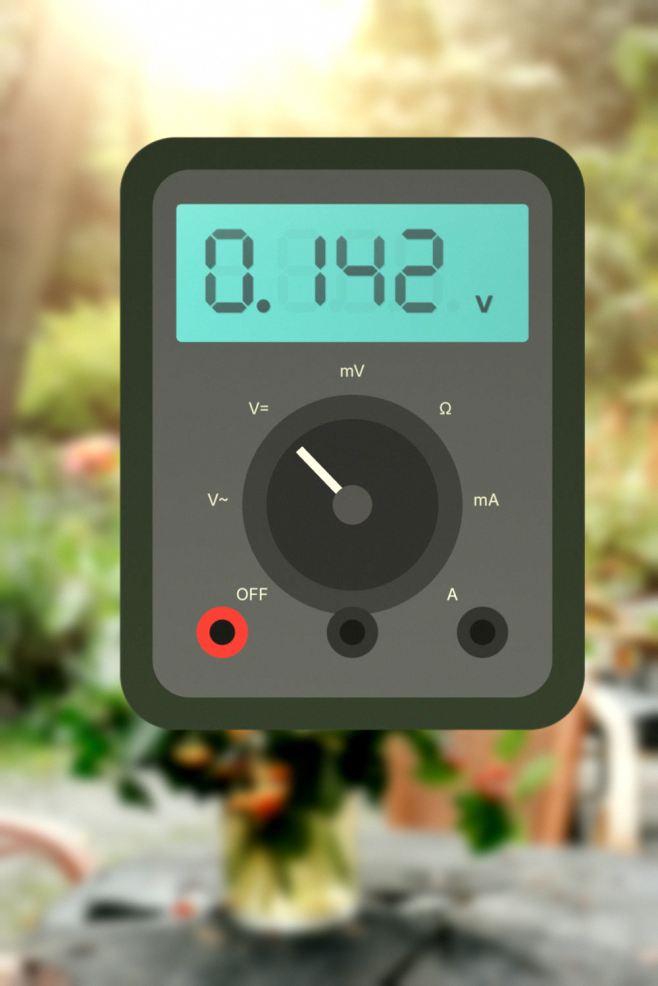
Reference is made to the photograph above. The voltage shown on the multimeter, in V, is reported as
0.142 V
